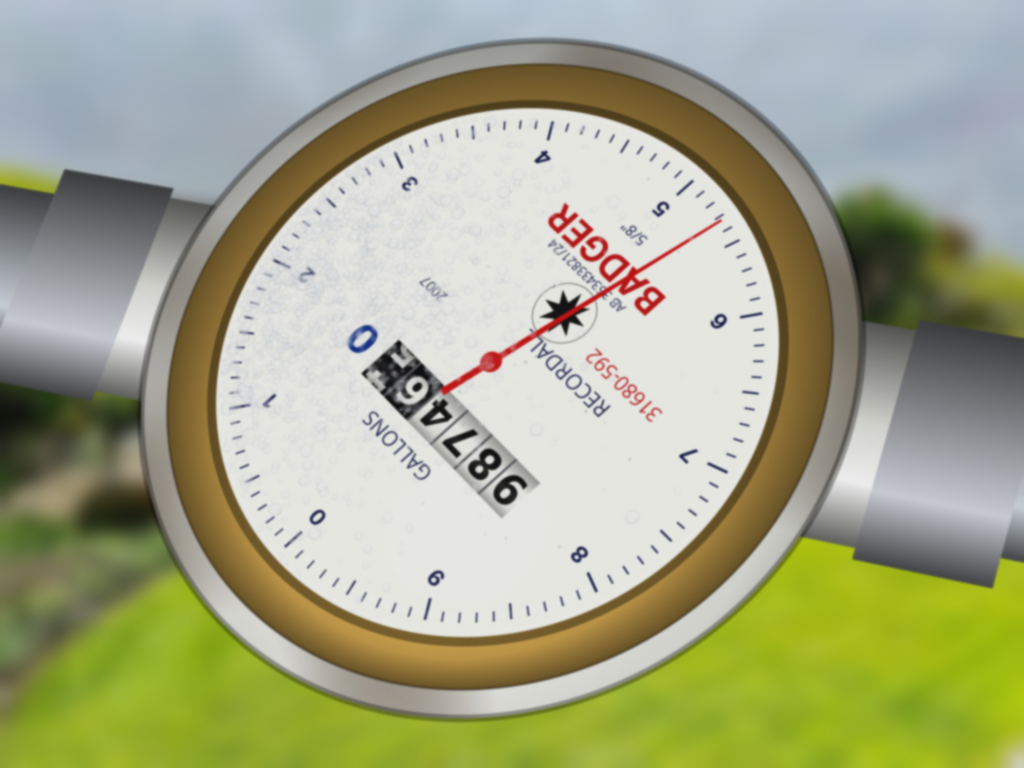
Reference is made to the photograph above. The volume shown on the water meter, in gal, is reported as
9874645.3 gal
